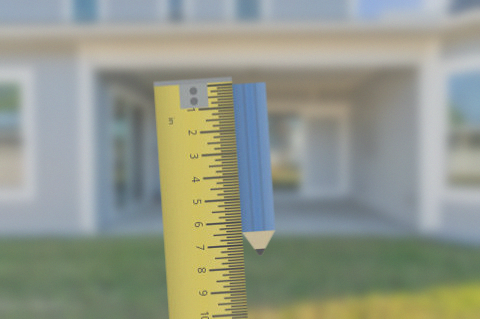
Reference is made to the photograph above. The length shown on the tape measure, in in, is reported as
7.5 in
